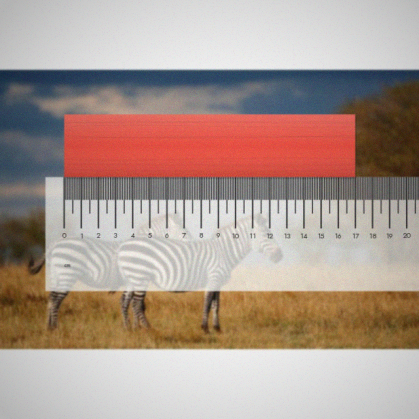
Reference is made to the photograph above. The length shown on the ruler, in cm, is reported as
17 cm
